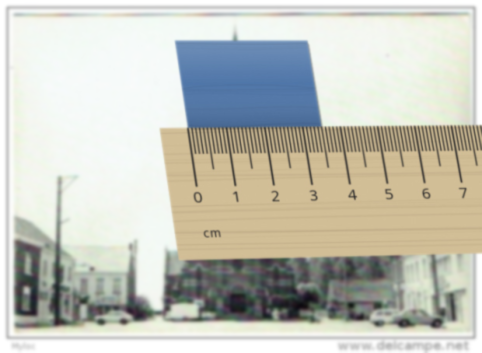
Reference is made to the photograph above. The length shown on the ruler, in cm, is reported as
3.5 cm
